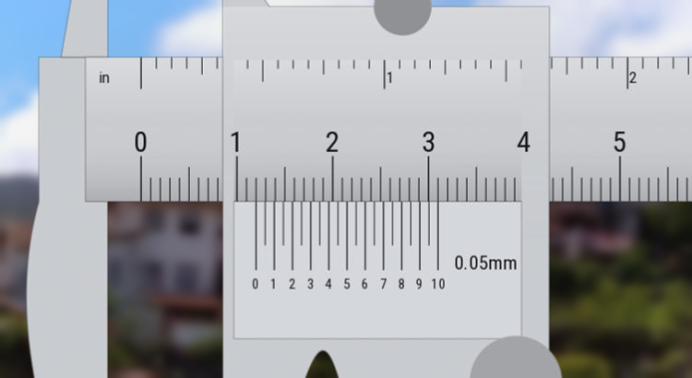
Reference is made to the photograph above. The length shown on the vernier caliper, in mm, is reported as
12.0 mm
